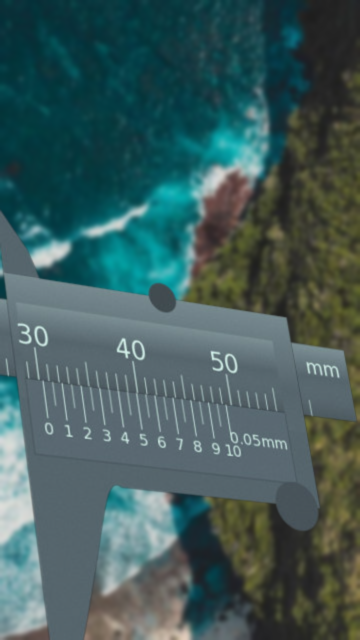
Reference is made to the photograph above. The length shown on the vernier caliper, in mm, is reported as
30.4 mm
